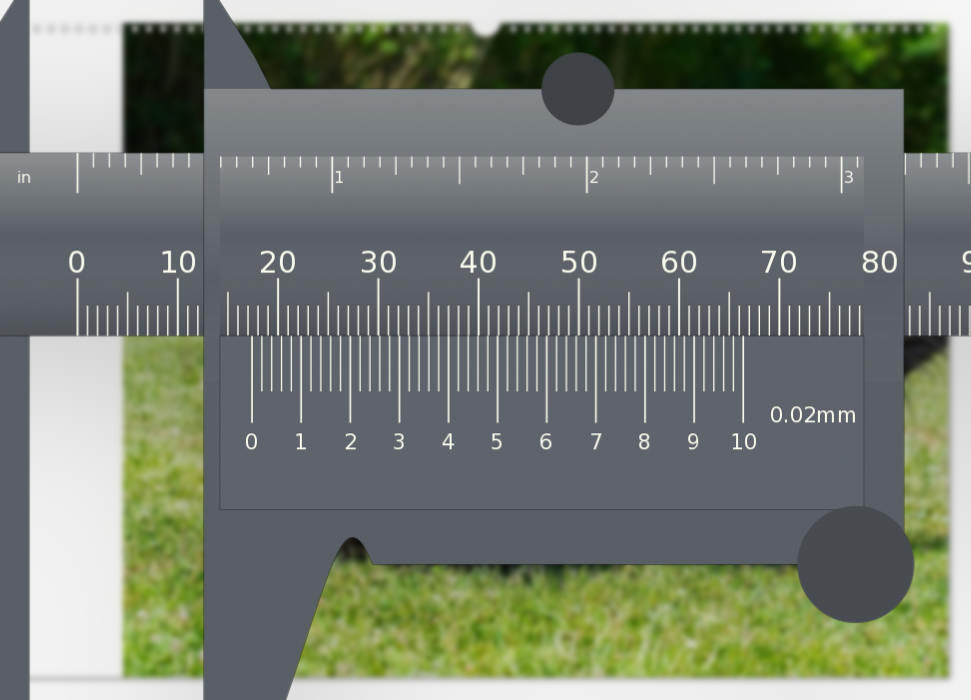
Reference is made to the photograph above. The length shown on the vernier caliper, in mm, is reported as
17.4 mm
